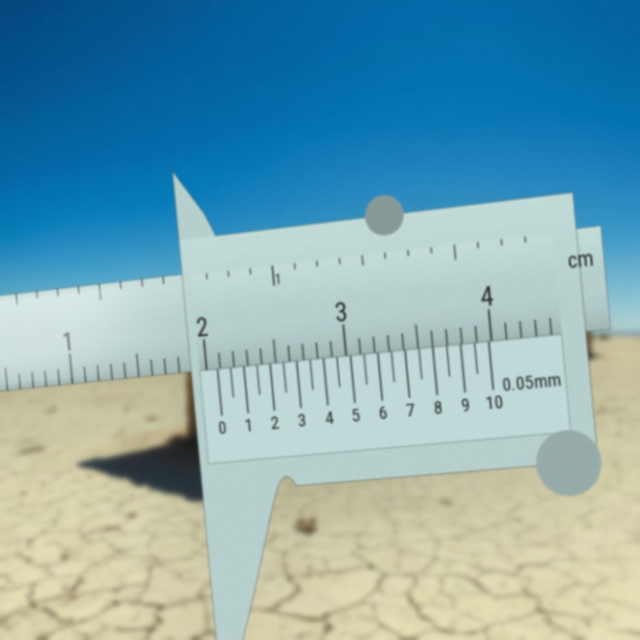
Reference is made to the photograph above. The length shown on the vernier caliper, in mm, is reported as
20.8 mm
